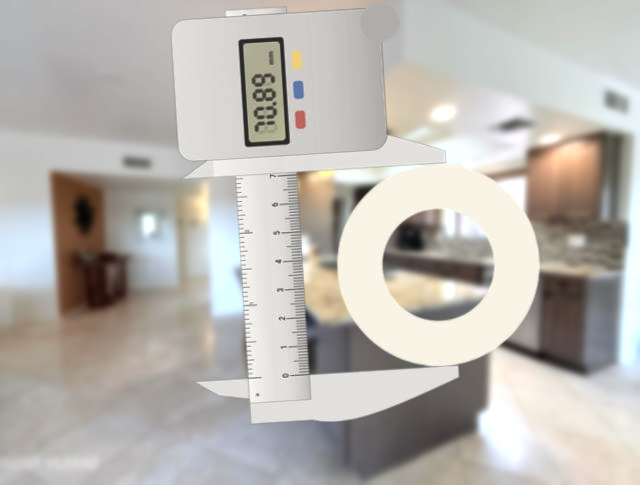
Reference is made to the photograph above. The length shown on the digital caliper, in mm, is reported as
70.89 mm
